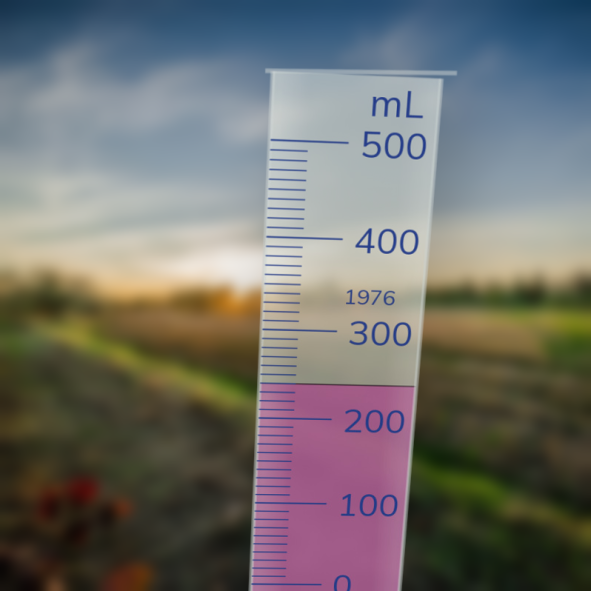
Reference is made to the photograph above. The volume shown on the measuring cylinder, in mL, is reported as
240 mL
